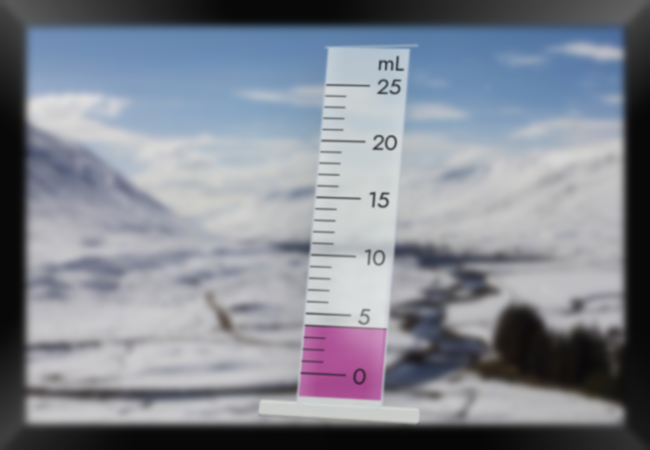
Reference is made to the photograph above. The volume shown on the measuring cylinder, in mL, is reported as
4 mL
